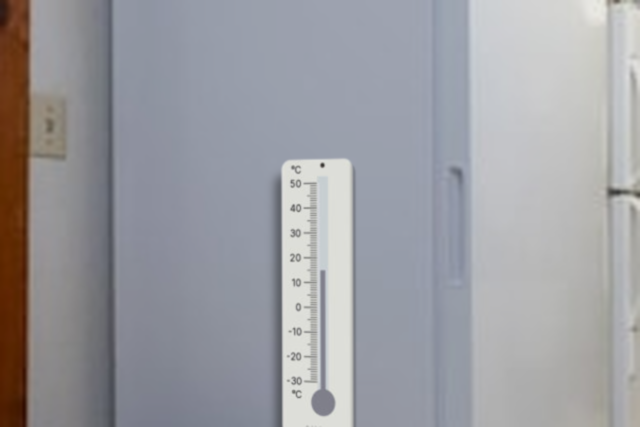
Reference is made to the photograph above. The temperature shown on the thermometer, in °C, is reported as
15 °C
